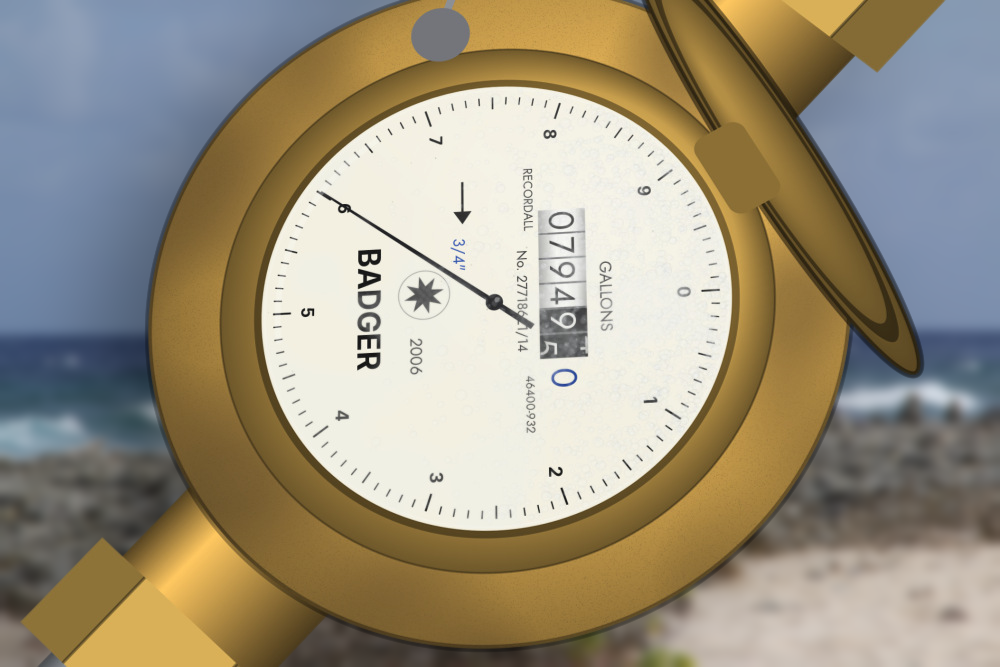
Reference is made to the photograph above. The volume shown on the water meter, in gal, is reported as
794946.0 gal
